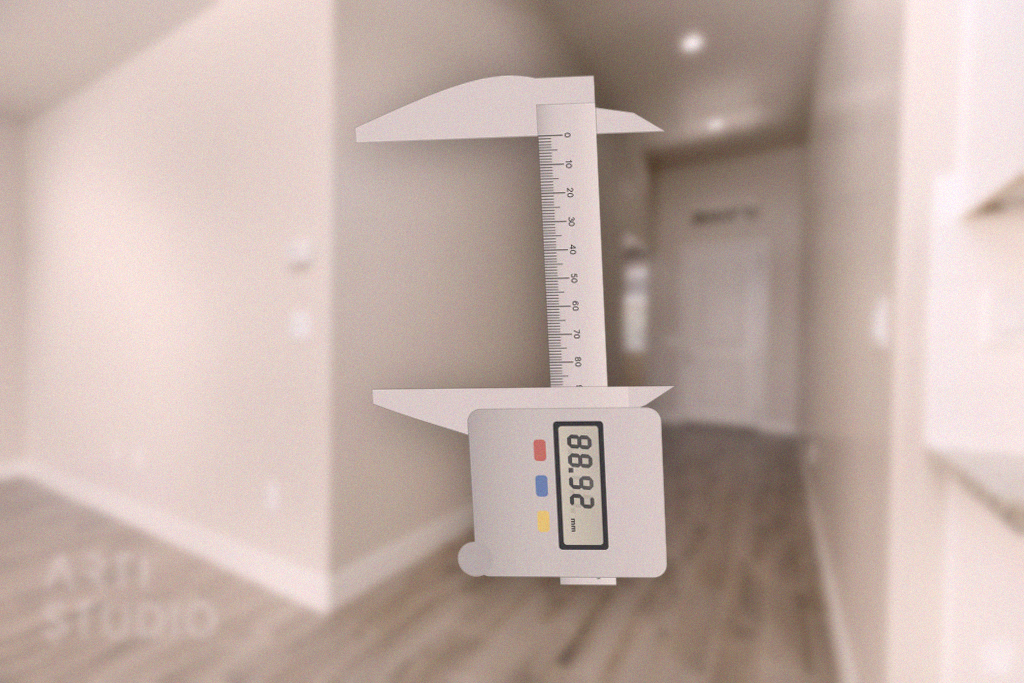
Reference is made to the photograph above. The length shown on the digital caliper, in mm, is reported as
88.92 mm
